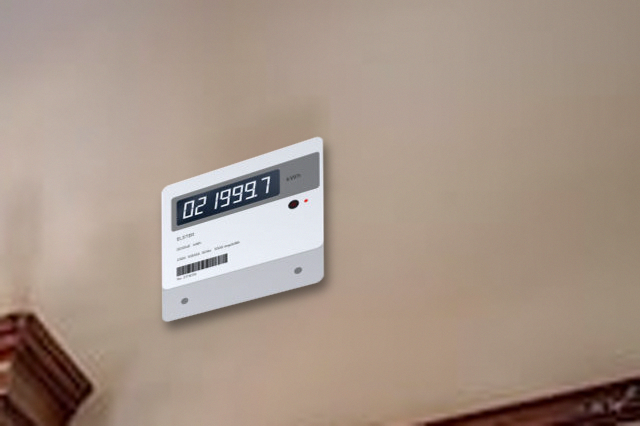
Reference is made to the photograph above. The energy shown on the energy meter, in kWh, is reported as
21999.7 kWh
